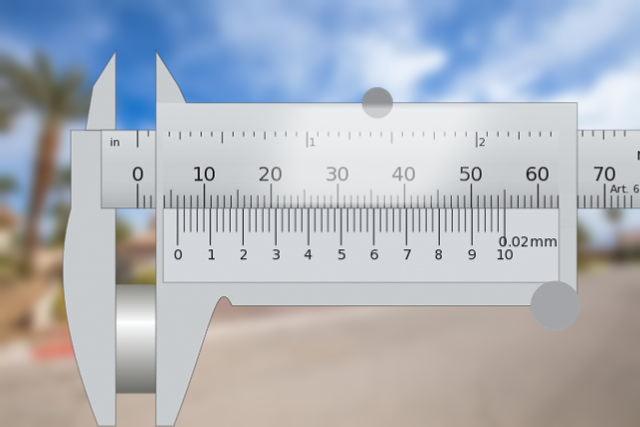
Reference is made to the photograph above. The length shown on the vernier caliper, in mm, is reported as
6.0 mm
